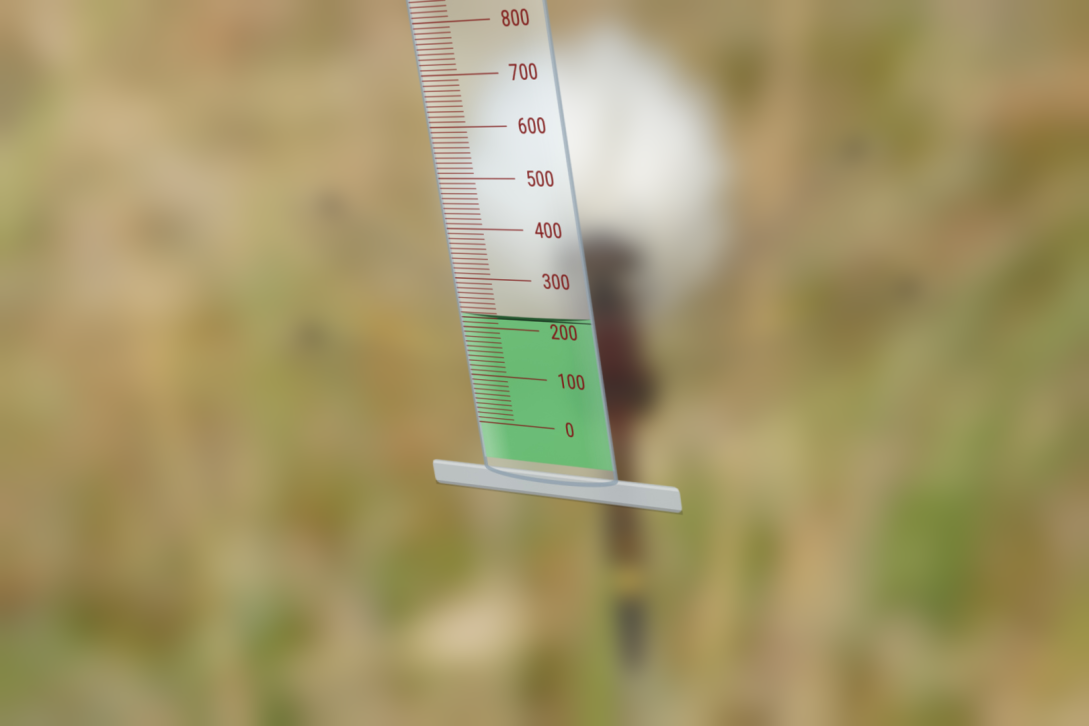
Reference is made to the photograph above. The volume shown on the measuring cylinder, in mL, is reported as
220 mL
